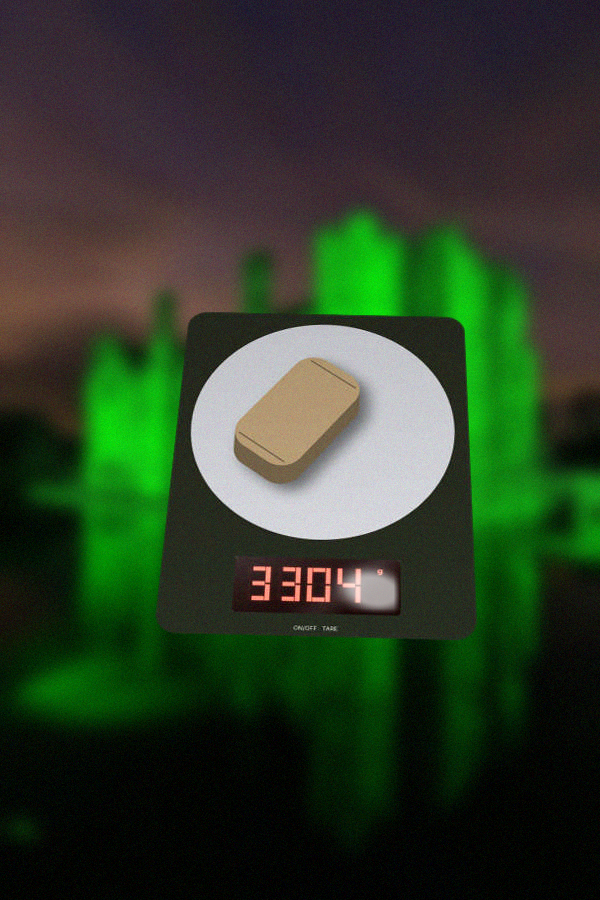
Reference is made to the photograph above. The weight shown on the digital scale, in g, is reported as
3304 g
